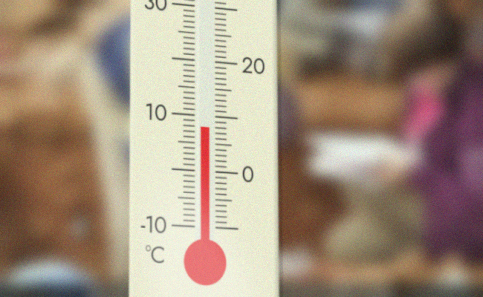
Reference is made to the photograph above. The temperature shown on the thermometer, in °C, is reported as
8 °C
